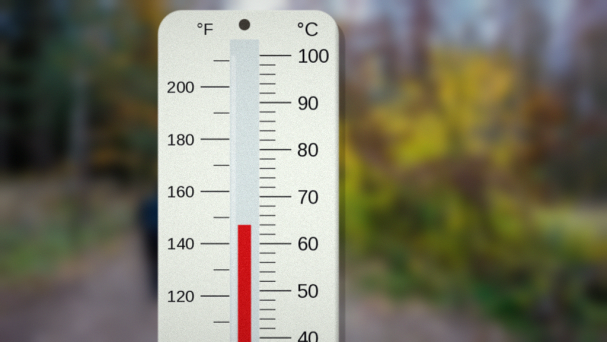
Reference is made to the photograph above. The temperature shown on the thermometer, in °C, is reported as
64 °C
